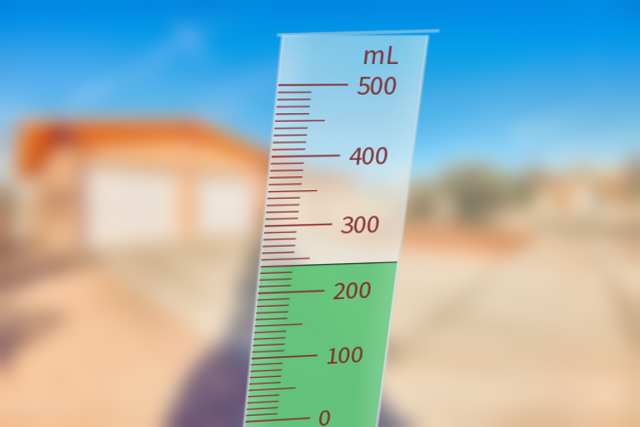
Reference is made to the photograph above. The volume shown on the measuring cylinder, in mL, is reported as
240 mL
